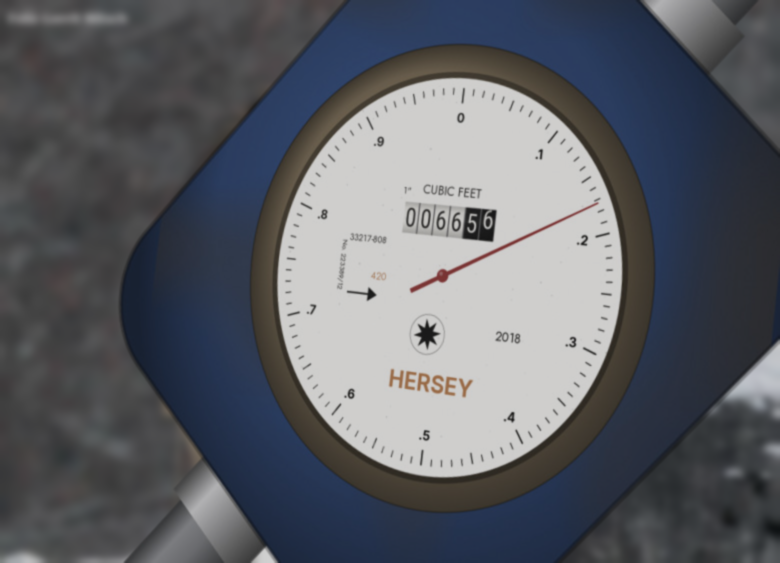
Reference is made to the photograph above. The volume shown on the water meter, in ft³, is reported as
6656.17 ft³
